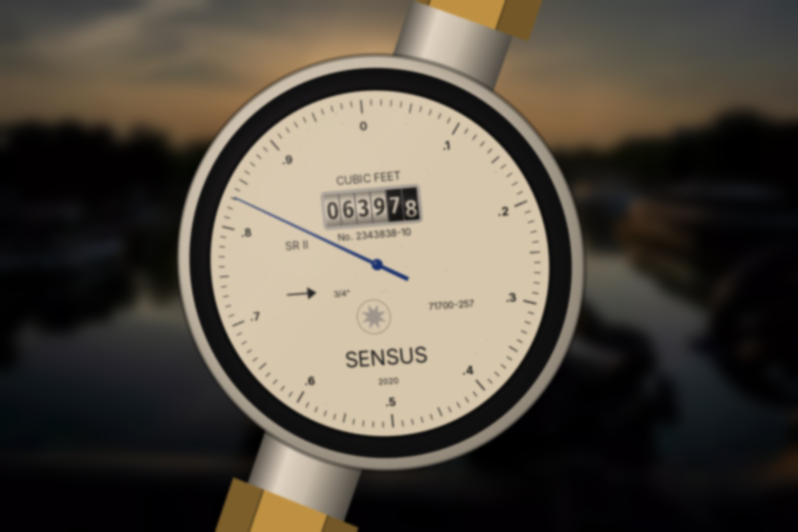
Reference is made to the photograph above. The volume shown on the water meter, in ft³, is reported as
63977.83 ft³
